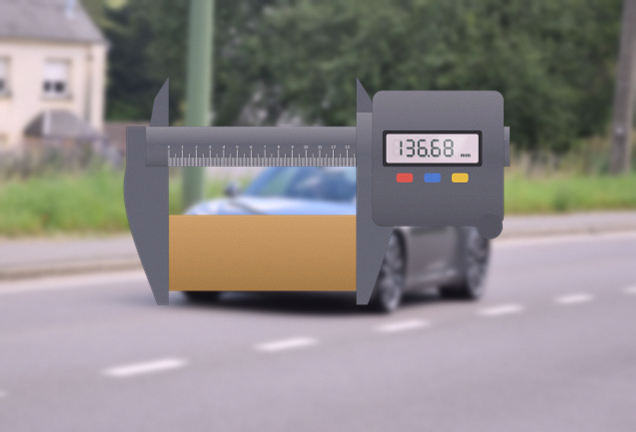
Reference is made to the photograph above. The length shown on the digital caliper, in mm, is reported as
136.68 mm
